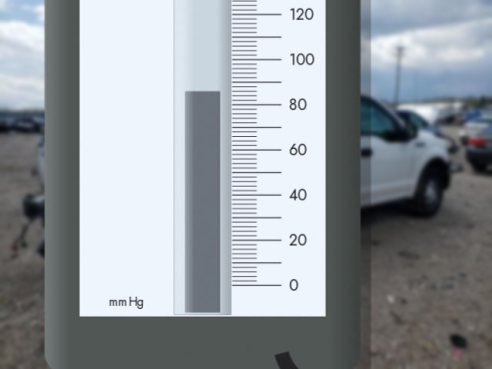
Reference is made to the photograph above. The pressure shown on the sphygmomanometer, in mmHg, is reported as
86 mmHg
